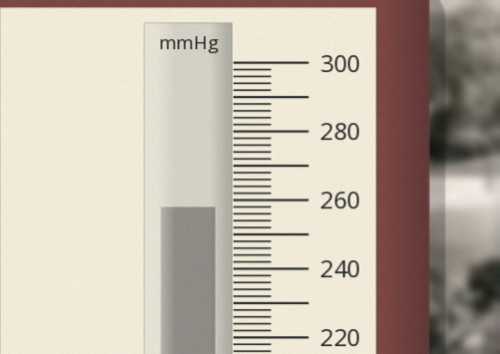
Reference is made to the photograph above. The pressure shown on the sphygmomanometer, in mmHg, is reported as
258 mmHg
